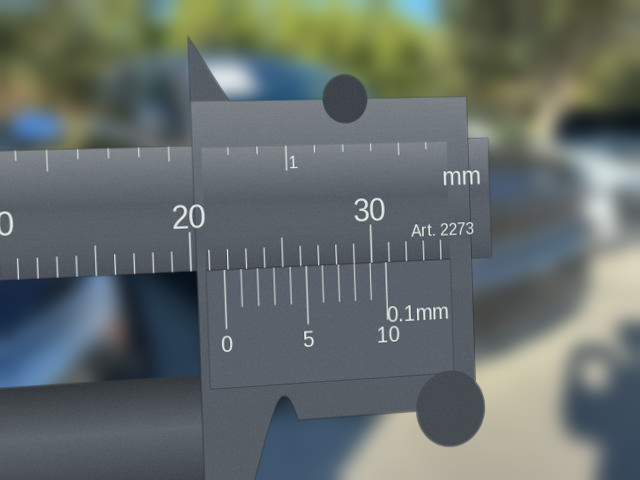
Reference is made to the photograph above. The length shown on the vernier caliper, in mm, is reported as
21.8 mm
